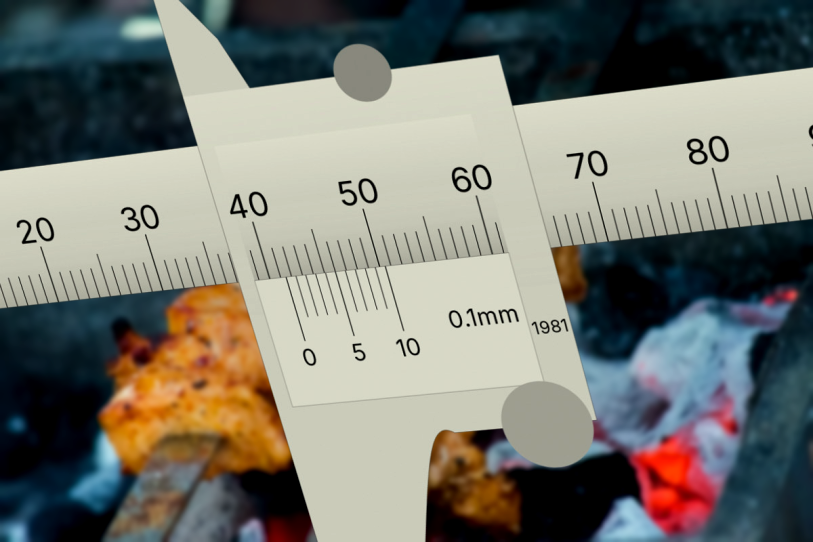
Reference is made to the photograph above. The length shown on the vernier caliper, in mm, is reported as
41.5 mm
